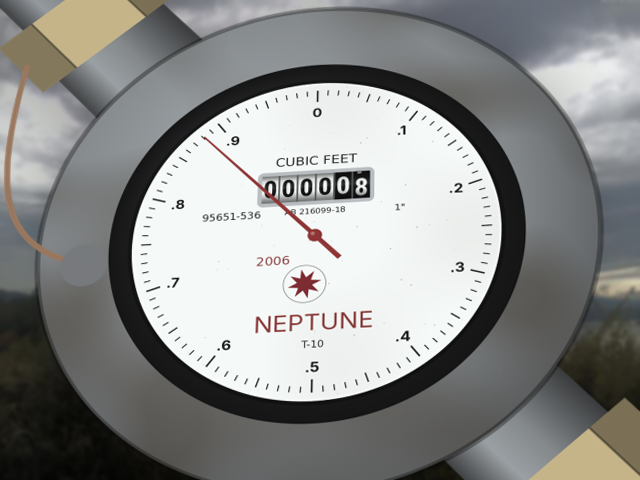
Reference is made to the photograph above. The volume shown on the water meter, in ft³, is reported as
7.88 ft³
